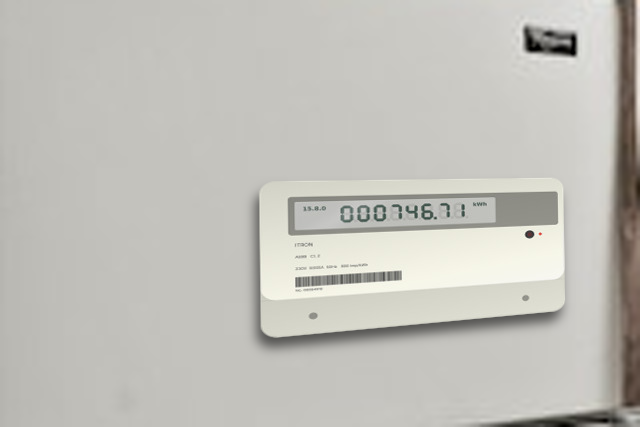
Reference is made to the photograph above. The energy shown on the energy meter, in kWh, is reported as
746.71 kWh
